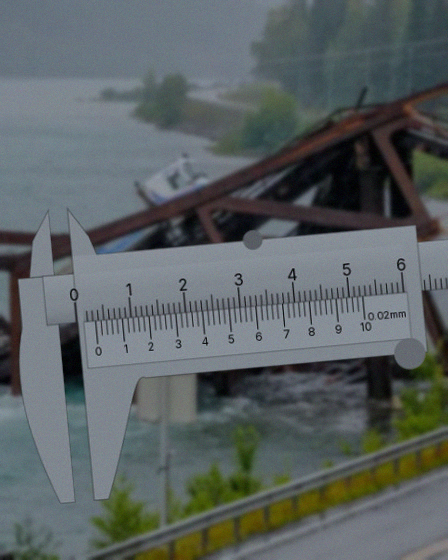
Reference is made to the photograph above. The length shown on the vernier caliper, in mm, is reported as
3.5 mm
